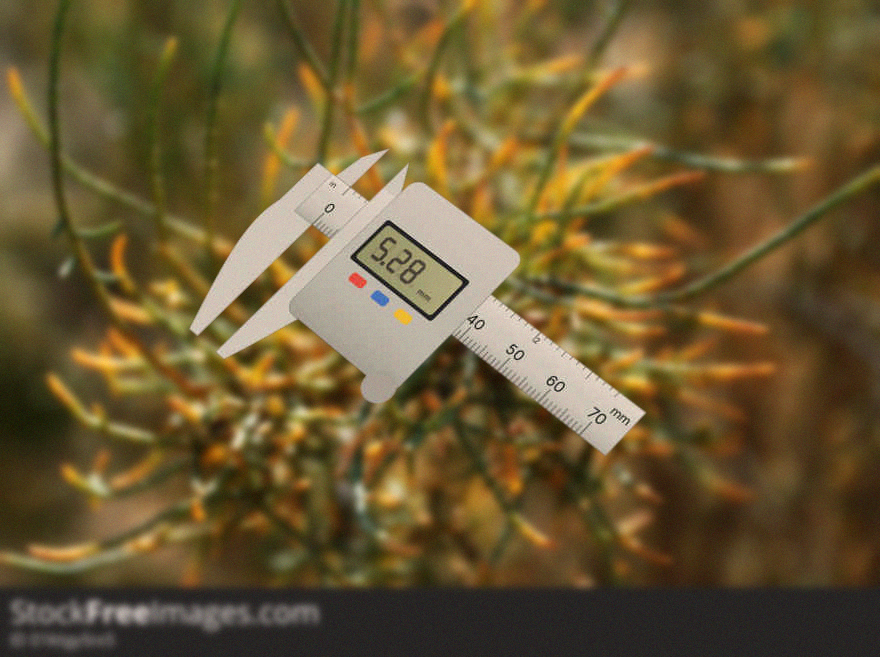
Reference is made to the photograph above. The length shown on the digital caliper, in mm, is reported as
5.28 mm
